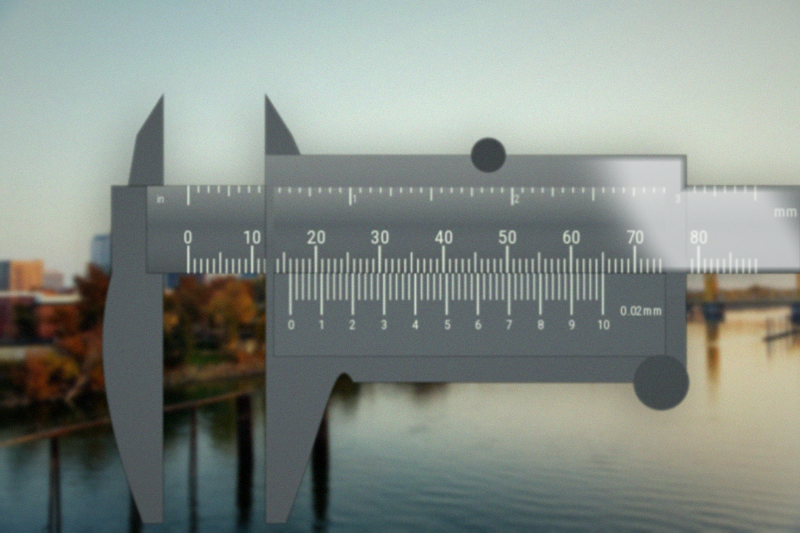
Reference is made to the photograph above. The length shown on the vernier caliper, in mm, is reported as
16.0 mm
